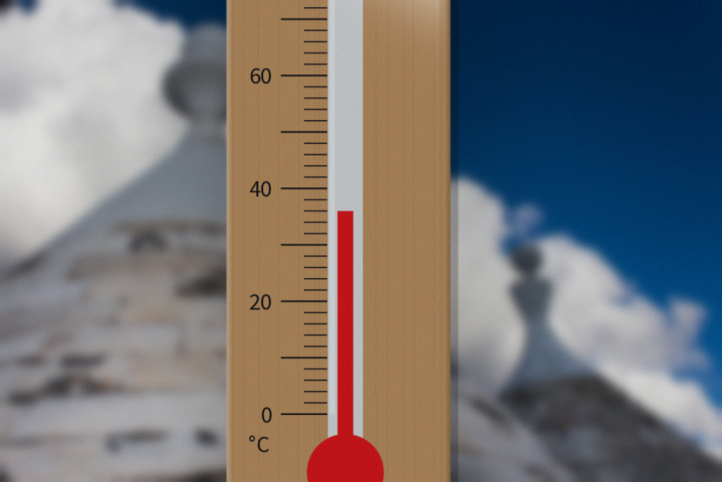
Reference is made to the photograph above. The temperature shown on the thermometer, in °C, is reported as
36 °C
